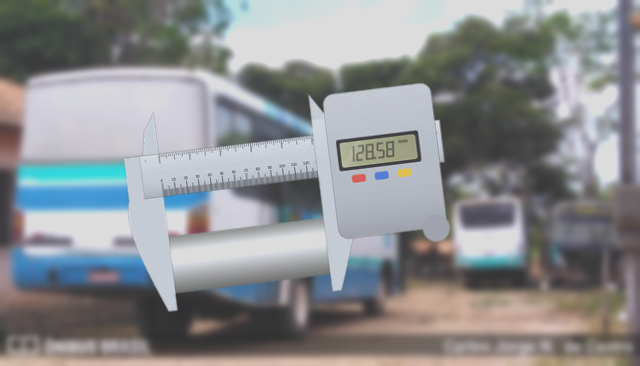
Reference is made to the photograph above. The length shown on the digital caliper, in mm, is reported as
128.58 mm
